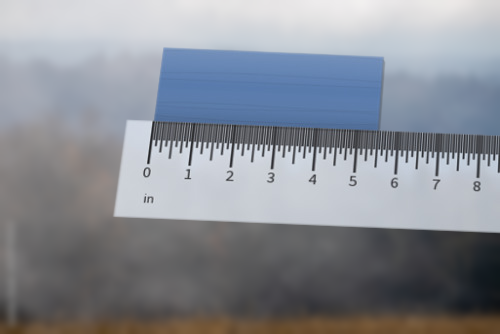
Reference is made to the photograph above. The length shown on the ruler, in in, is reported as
5.5 in
